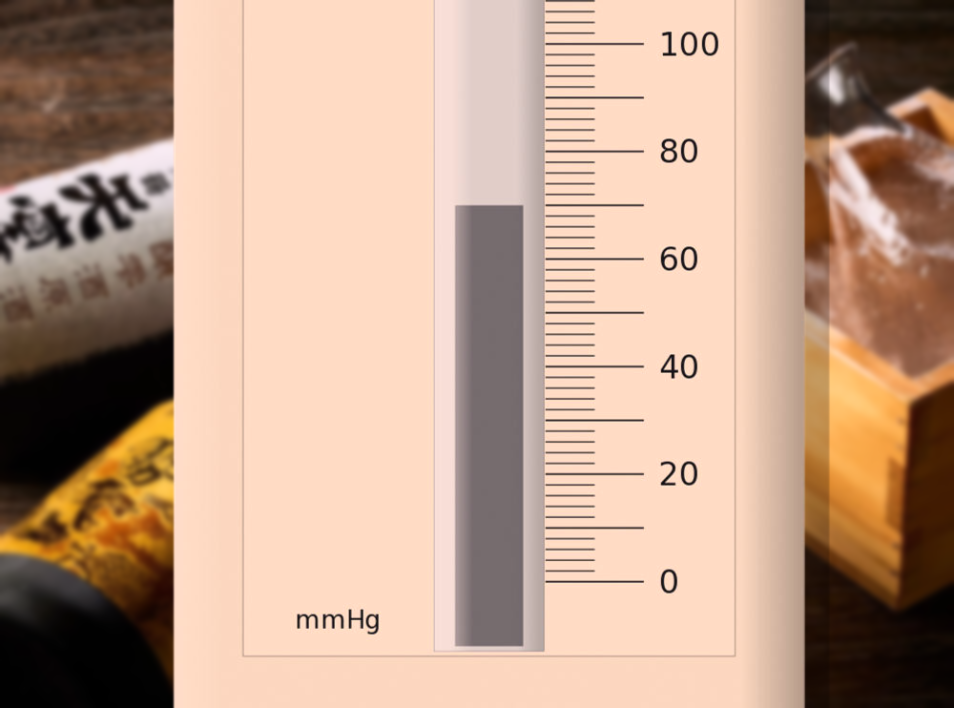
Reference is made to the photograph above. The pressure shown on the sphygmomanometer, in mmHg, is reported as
70 mmHg
